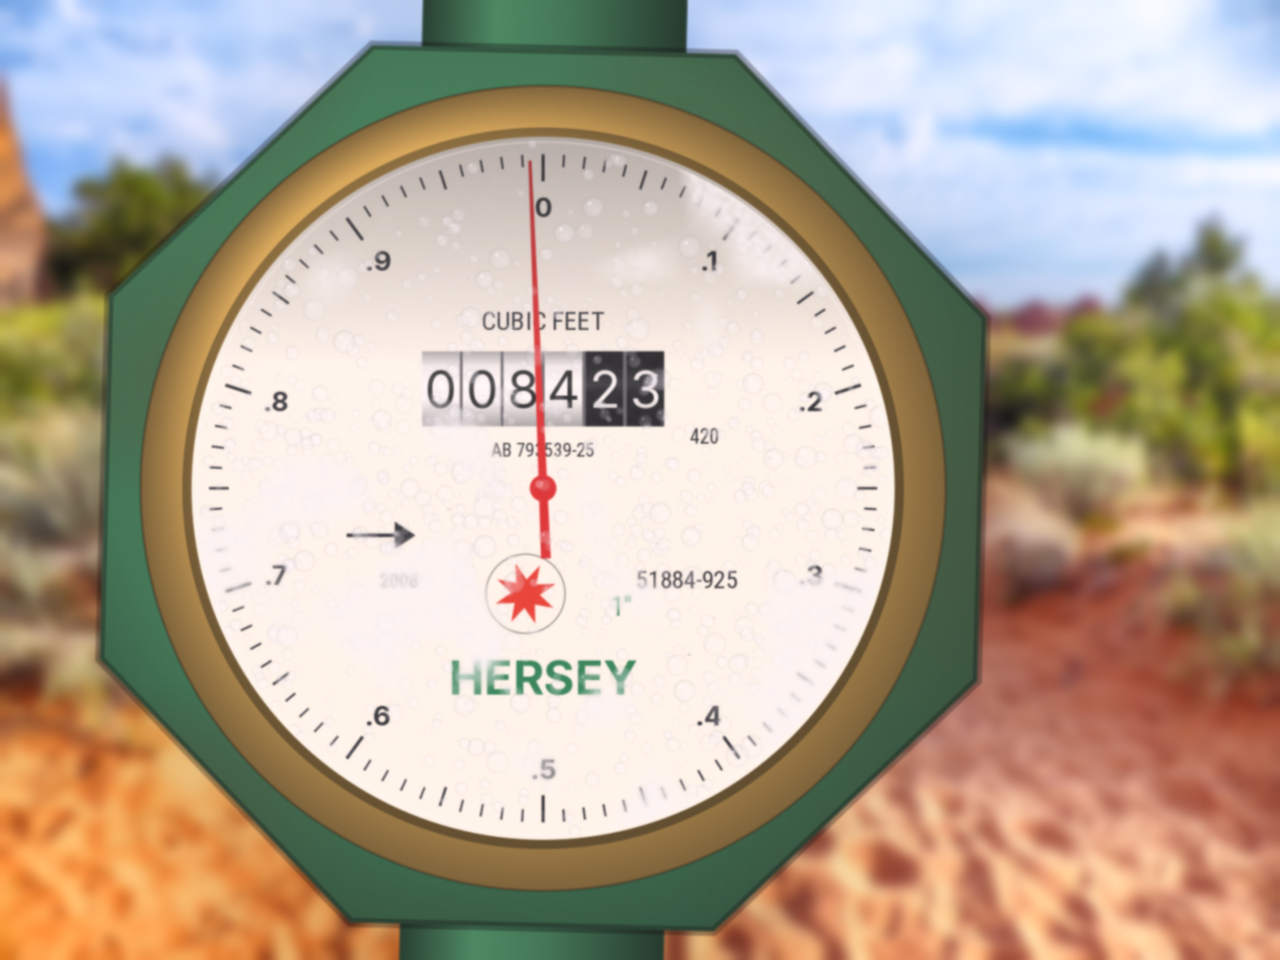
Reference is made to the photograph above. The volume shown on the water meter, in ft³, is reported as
8422.99 ft³
